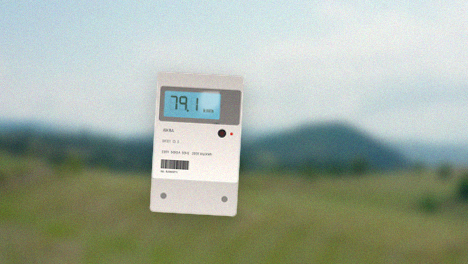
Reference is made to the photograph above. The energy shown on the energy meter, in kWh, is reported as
79.1 kWh
